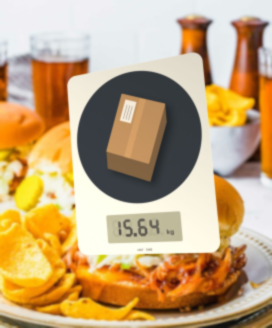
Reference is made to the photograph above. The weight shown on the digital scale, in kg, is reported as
15.64 kg
